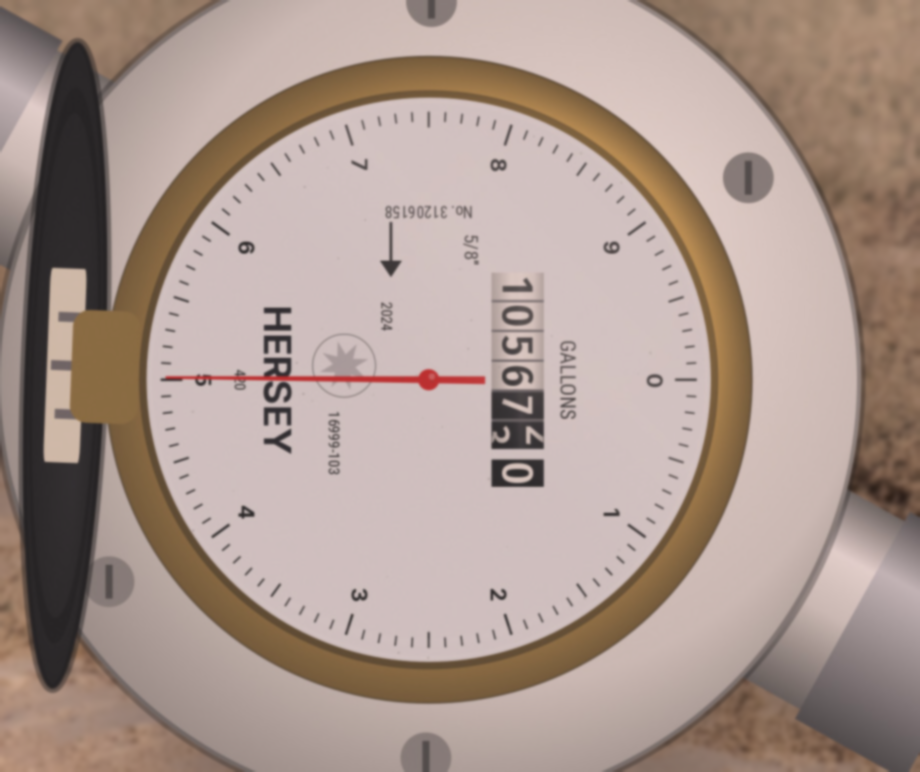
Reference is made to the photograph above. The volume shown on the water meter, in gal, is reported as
1056725.0 gal
